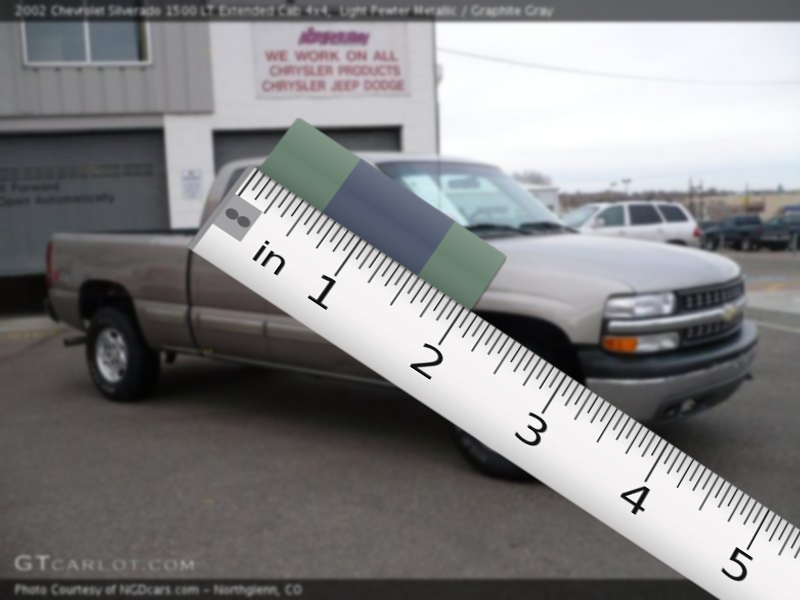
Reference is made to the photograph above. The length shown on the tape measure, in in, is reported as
2.0625 in
